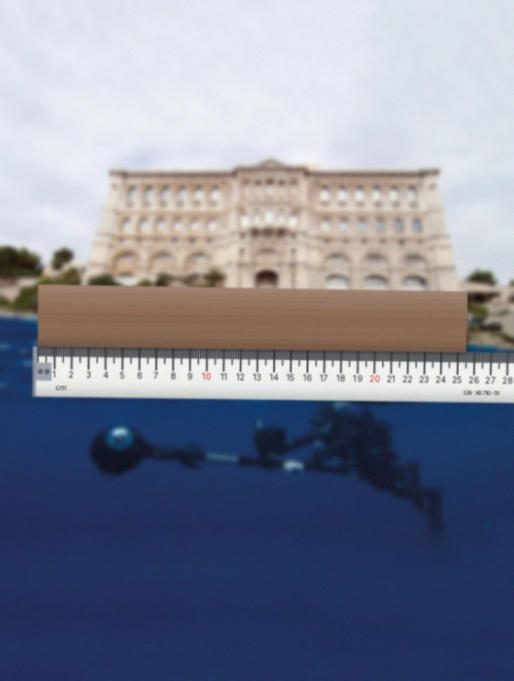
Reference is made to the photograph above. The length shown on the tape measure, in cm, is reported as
25.5 cm
